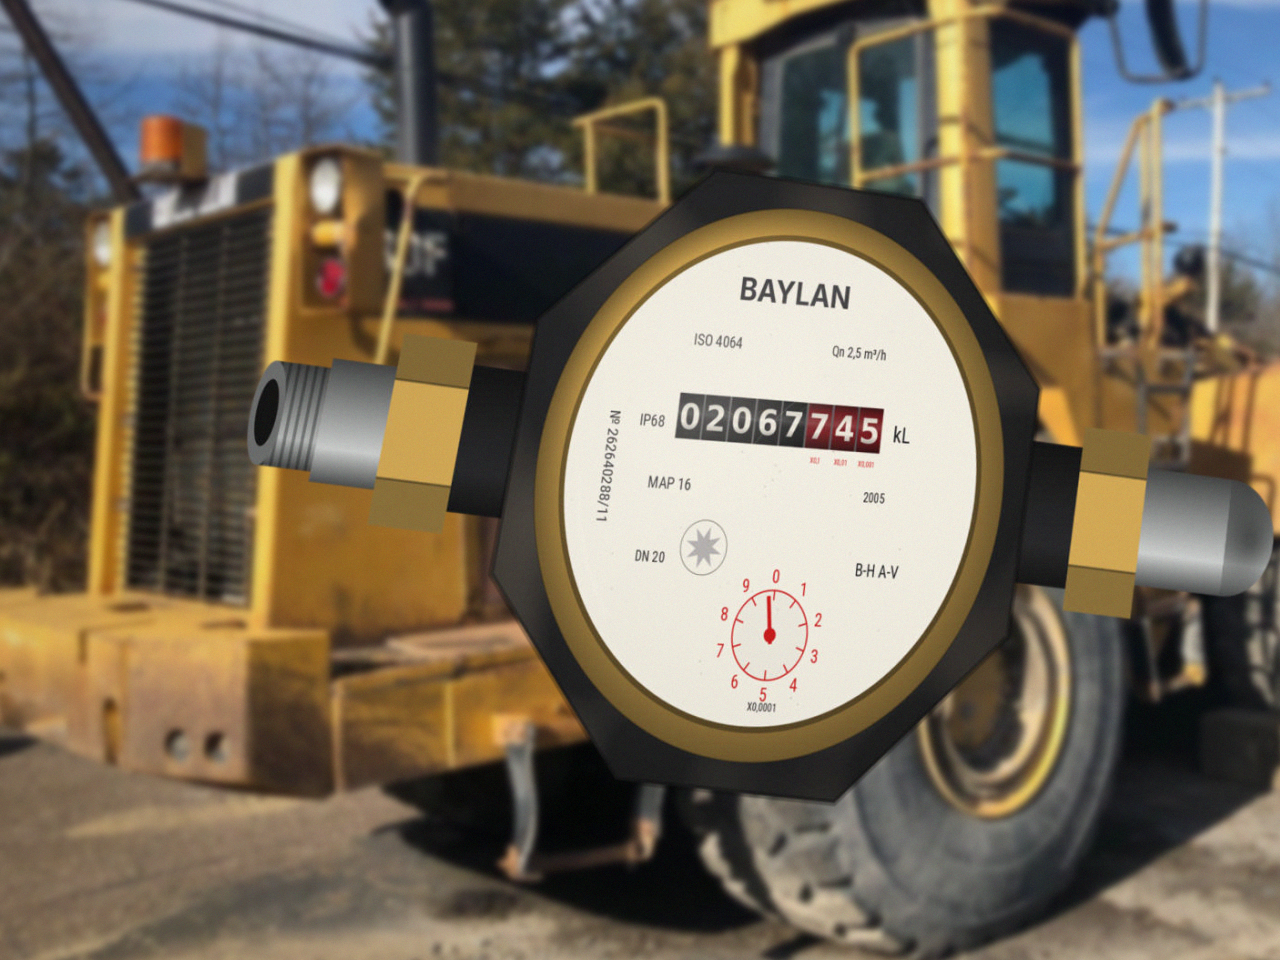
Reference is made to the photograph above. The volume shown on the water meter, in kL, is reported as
2067.7449 kL
